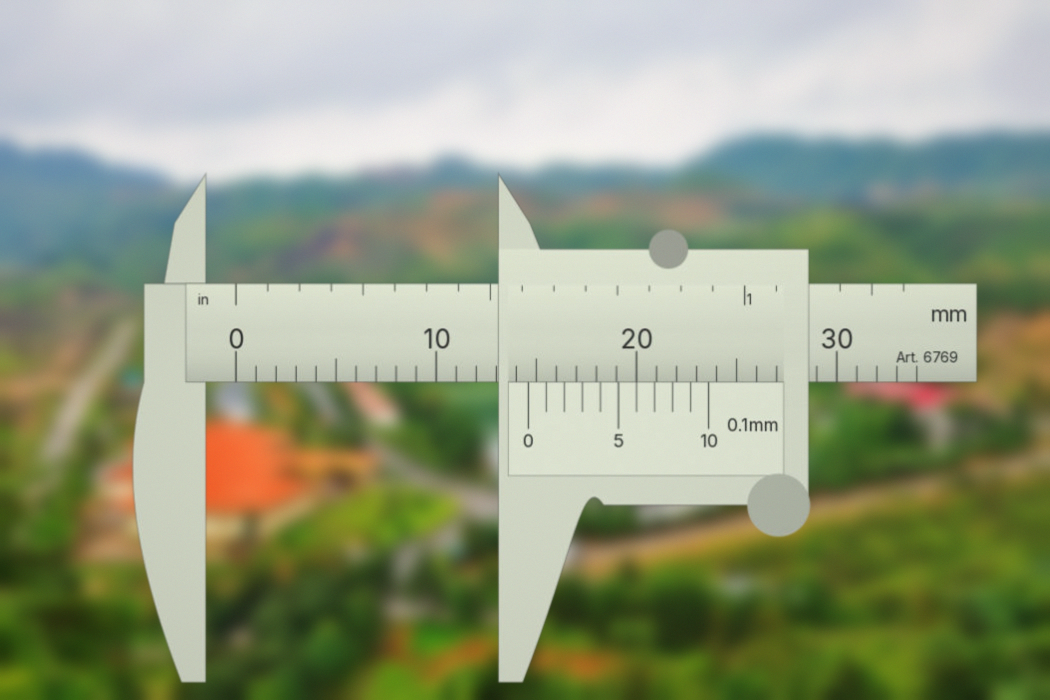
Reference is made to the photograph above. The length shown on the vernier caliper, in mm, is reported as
14.6 mm
